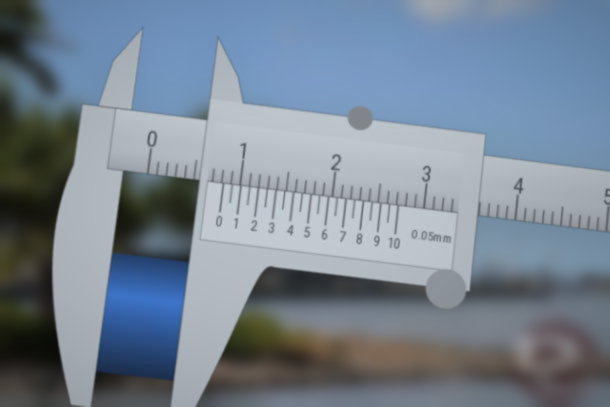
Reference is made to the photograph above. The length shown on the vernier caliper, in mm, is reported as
8.2 mm
